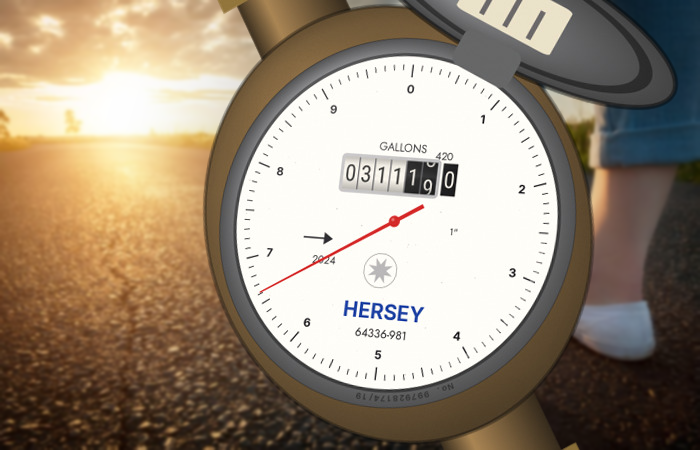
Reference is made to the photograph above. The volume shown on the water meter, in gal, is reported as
311186.6 gal
